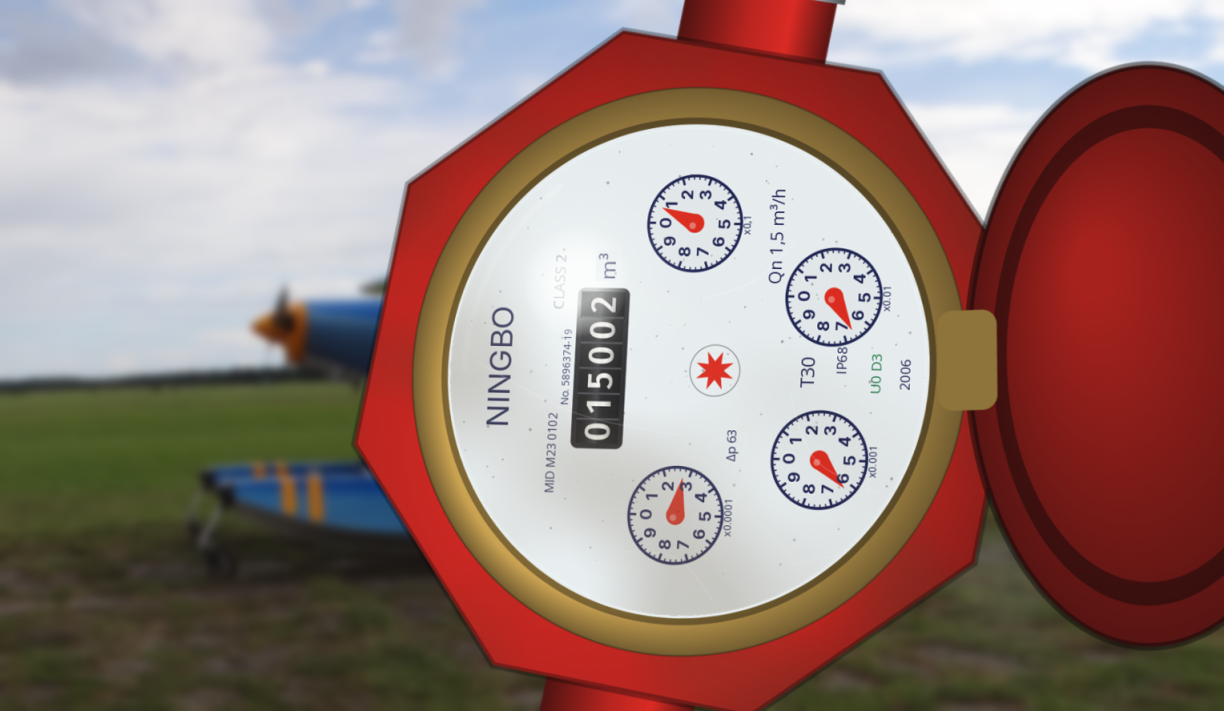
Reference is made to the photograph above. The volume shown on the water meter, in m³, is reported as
15002.0662 m³
